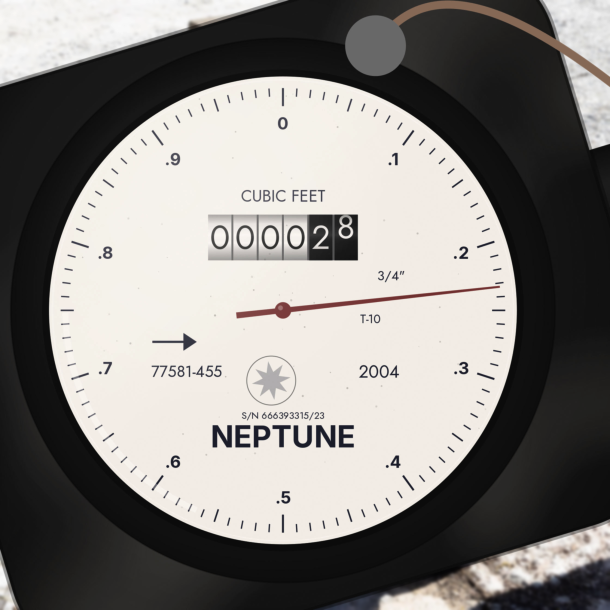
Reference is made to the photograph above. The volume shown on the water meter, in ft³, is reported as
28.23 ft³
